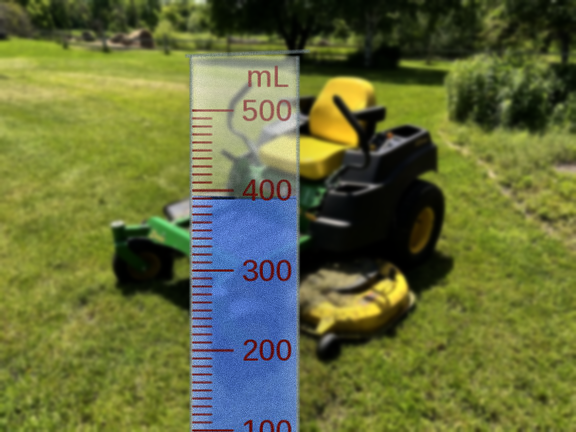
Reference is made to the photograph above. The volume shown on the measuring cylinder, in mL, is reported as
390 mL
